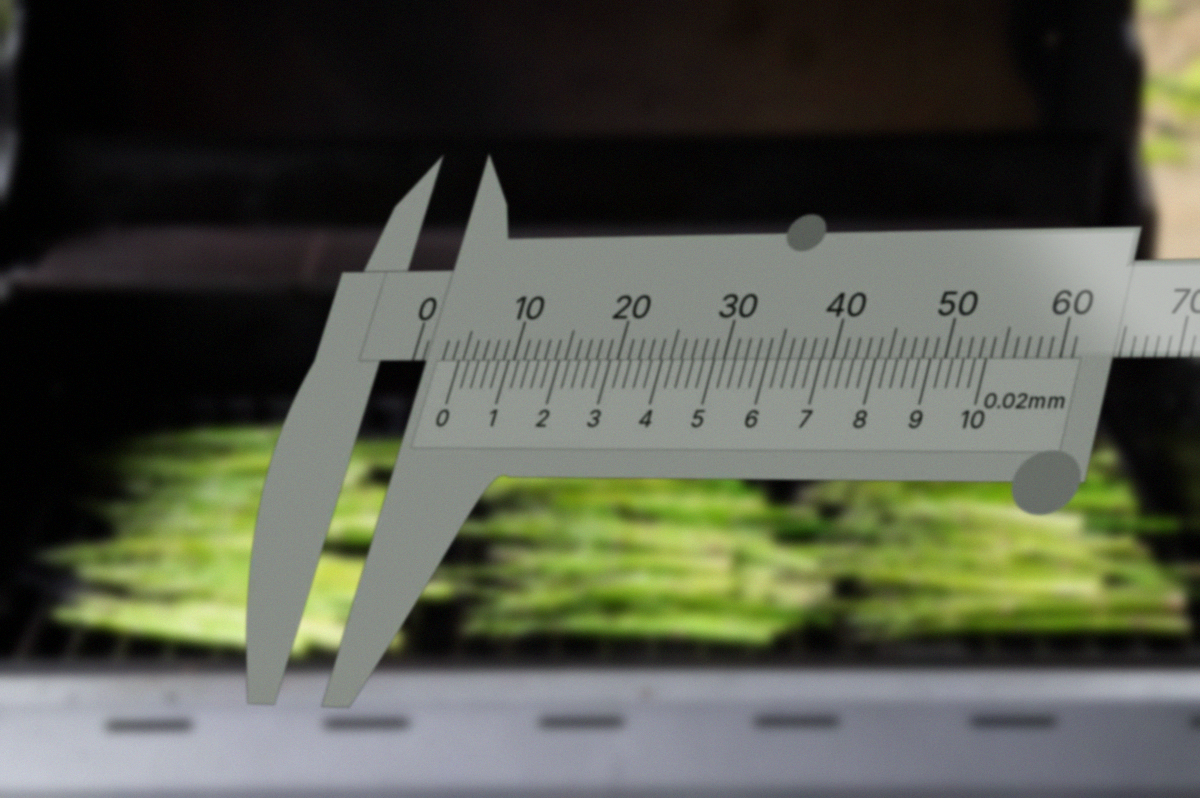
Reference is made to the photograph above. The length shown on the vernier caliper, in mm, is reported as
4.6 mm
